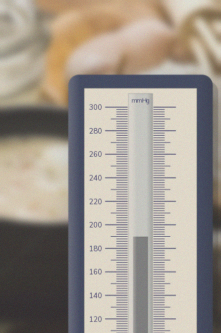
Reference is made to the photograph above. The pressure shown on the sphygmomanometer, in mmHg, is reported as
190 mmHg
